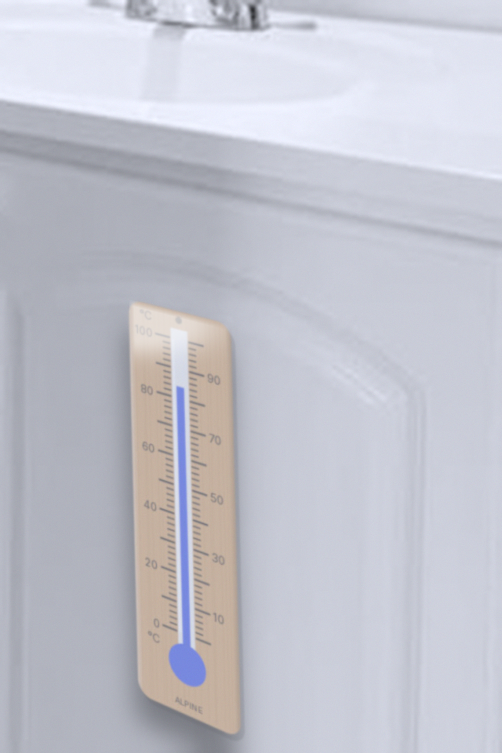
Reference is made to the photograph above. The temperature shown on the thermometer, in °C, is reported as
84 °C
